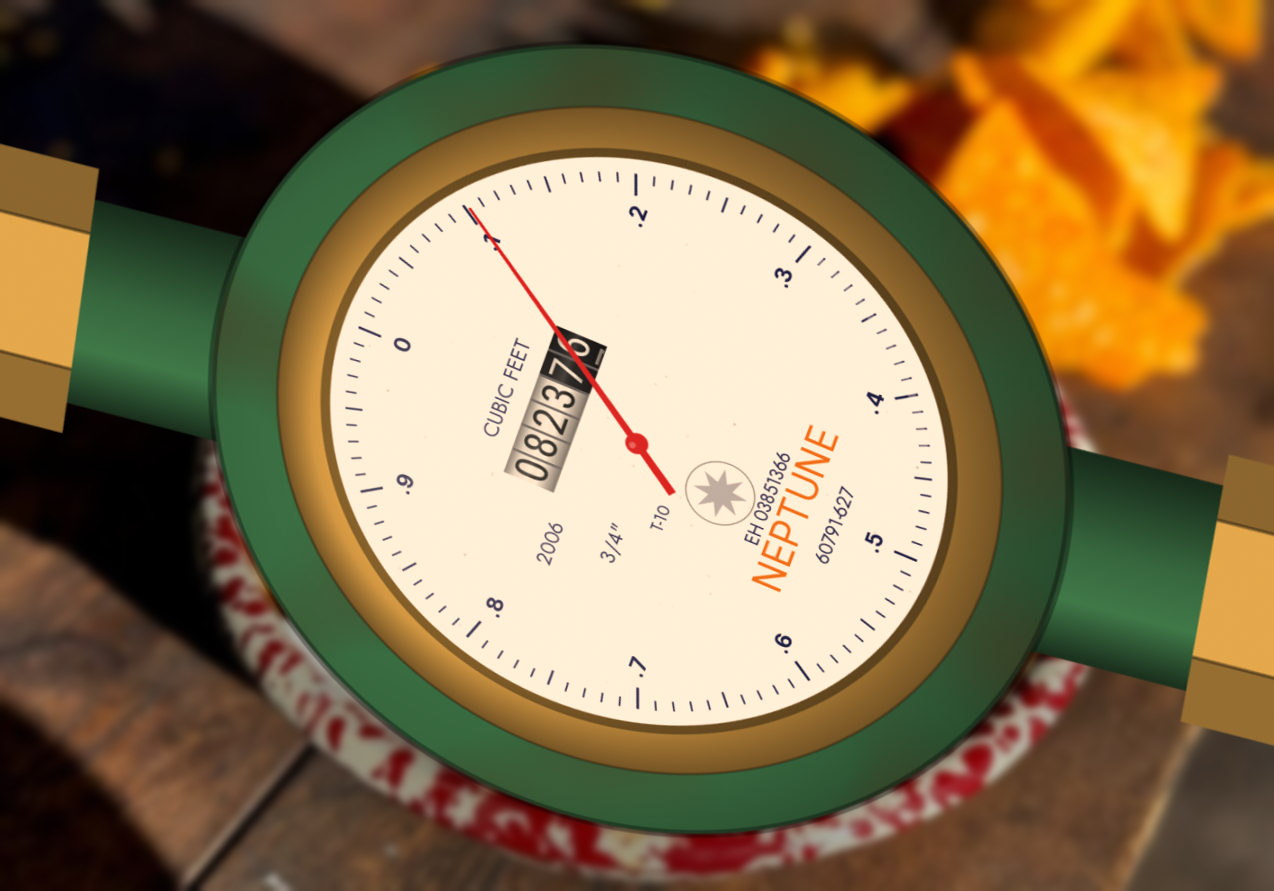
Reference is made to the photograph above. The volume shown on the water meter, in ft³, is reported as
82376.10 ft³
